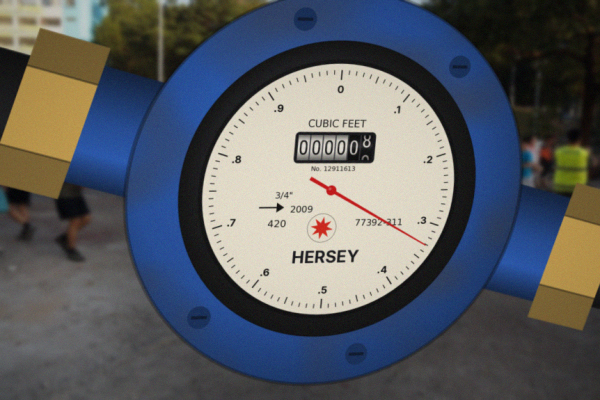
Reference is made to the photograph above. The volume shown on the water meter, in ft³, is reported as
8.33 ft³
